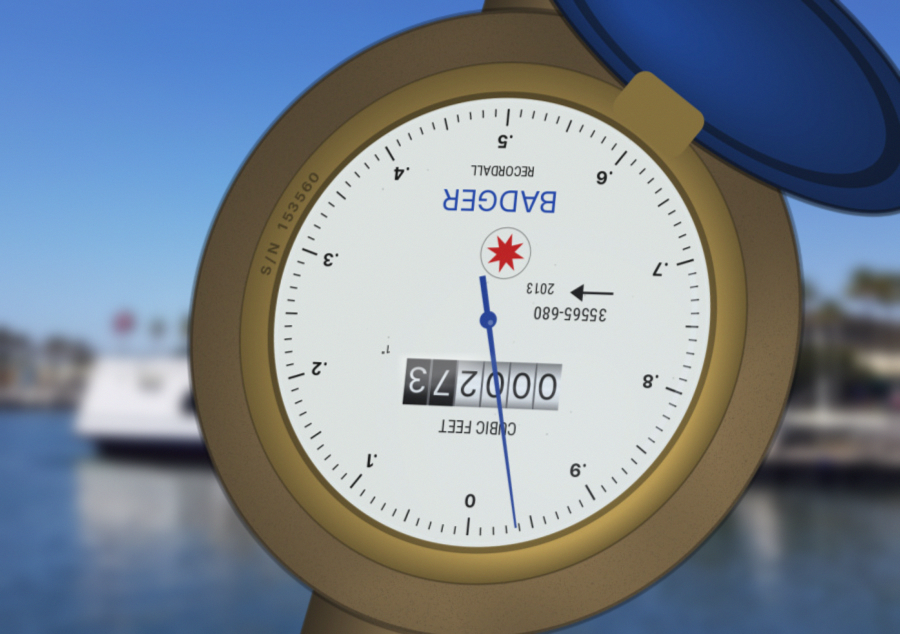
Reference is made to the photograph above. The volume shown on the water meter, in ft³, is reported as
272.96 ft³
